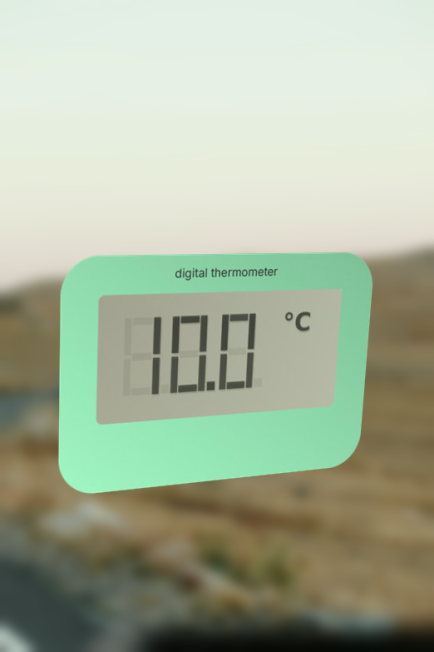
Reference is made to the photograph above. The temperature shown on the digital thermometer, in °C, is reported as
10.0 °C
